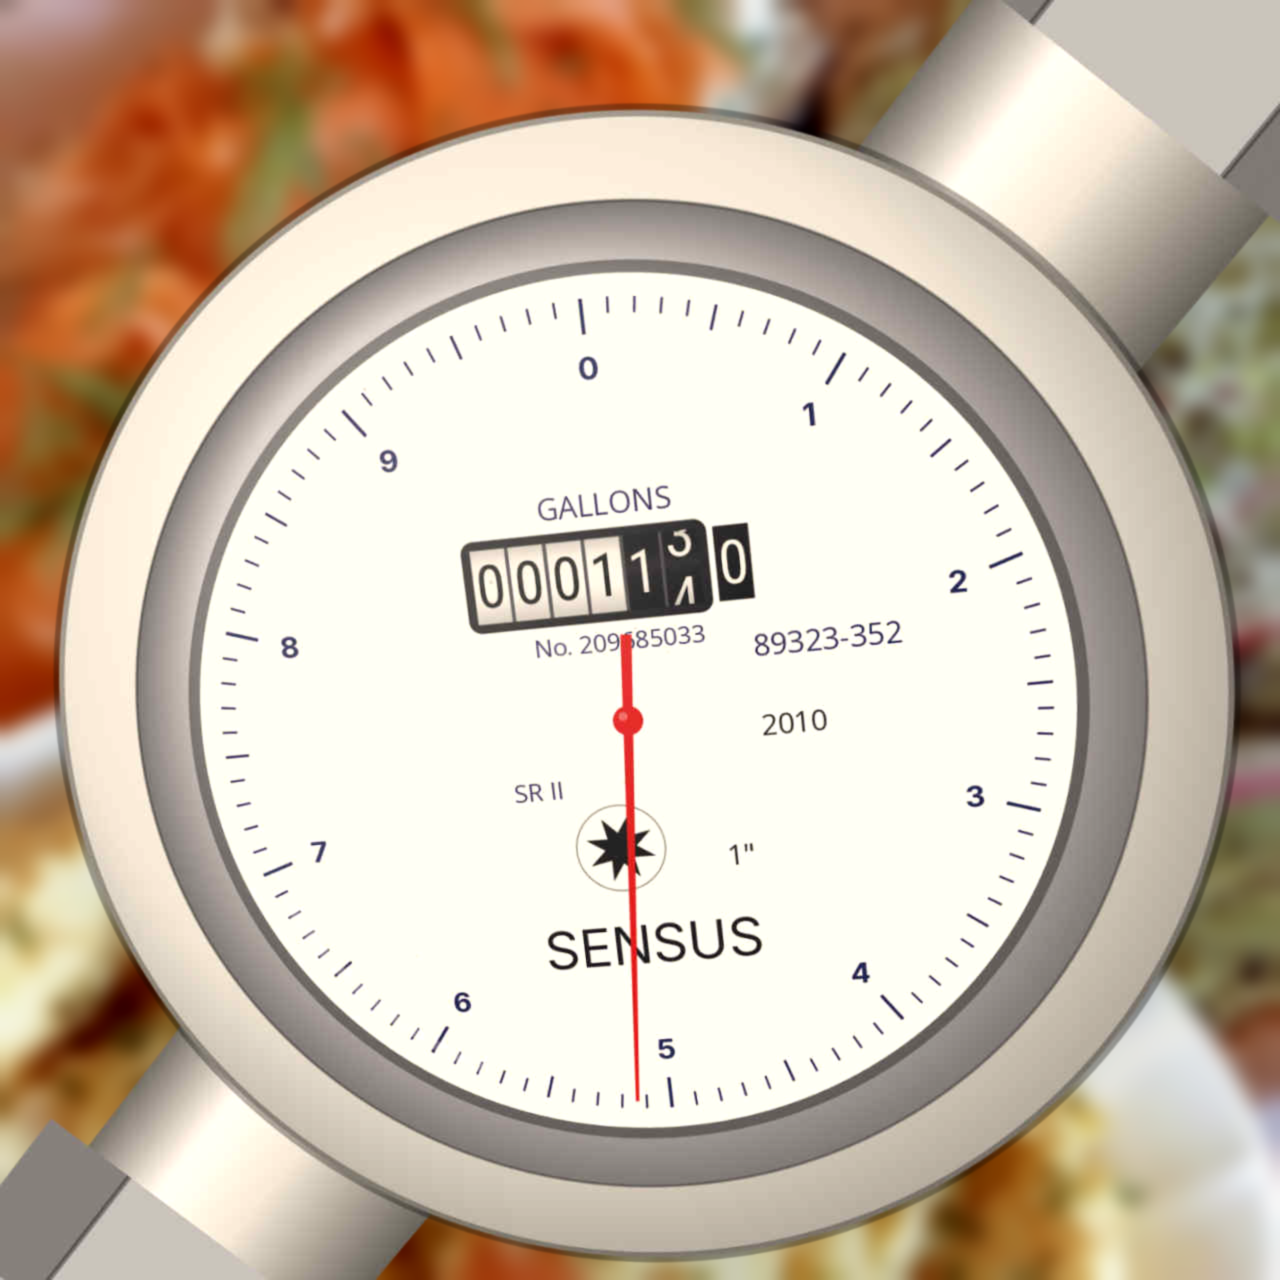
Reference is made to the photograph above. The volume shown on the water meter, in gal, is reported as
1135.1 gal
